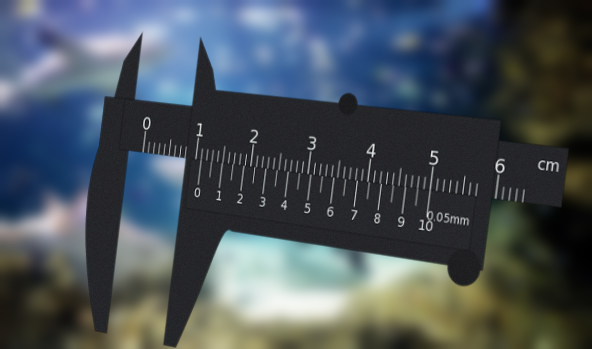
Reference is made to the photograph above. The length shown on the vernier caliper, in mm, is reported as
11.0 mm
